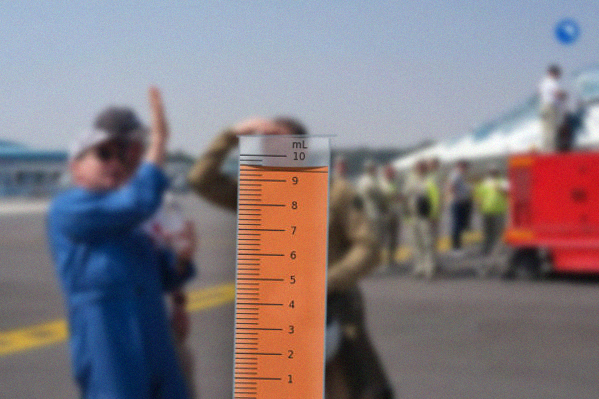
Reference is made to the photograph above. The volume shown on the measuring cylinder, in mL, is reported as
9.4 mL
